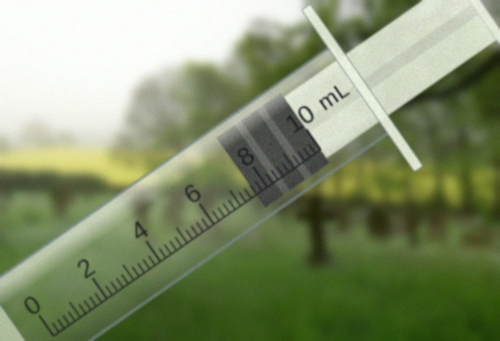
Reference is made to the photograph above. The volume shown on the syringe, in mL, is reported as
7.6 mL
